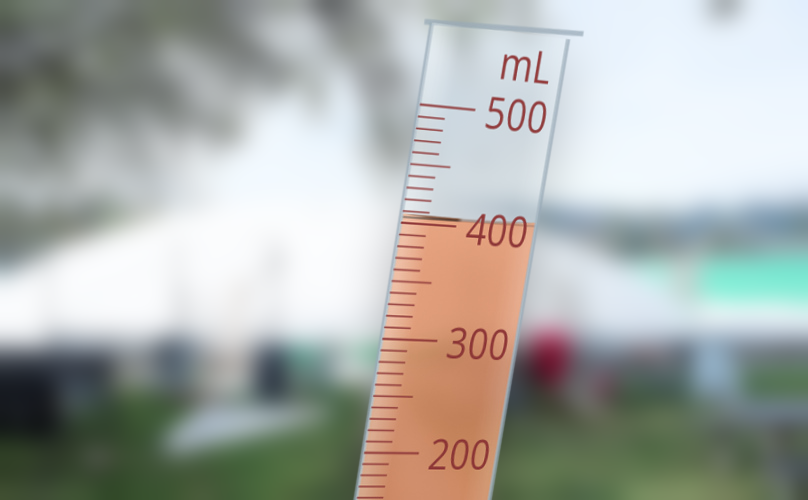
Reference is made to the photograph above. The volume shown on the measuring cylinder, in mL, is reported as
405 mL
